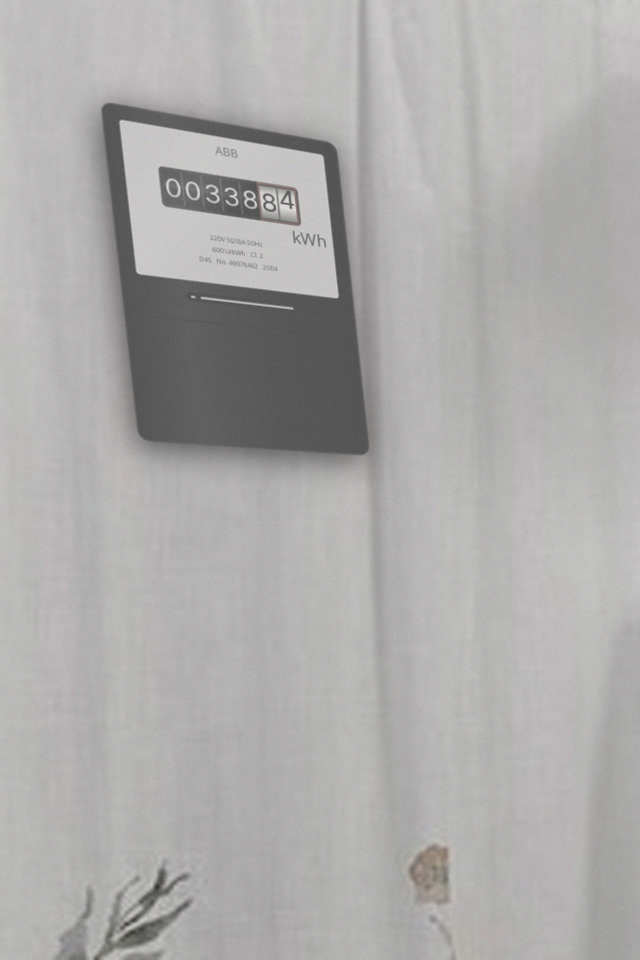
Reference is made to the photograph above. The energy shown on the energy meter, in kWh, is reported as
338.84 kWh
